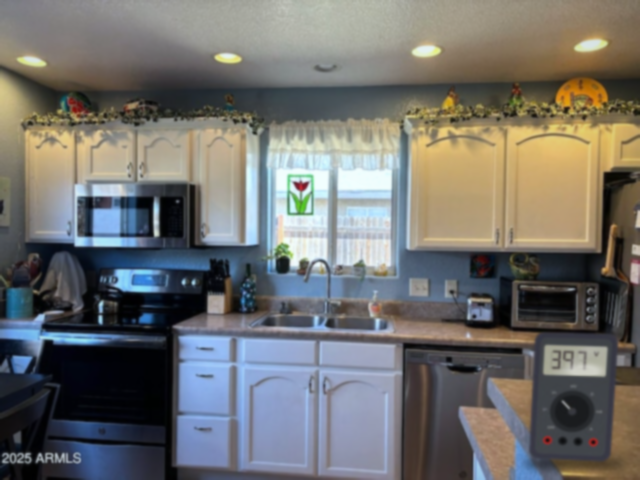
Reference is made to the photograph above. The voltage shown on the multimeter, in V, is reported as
397 V
